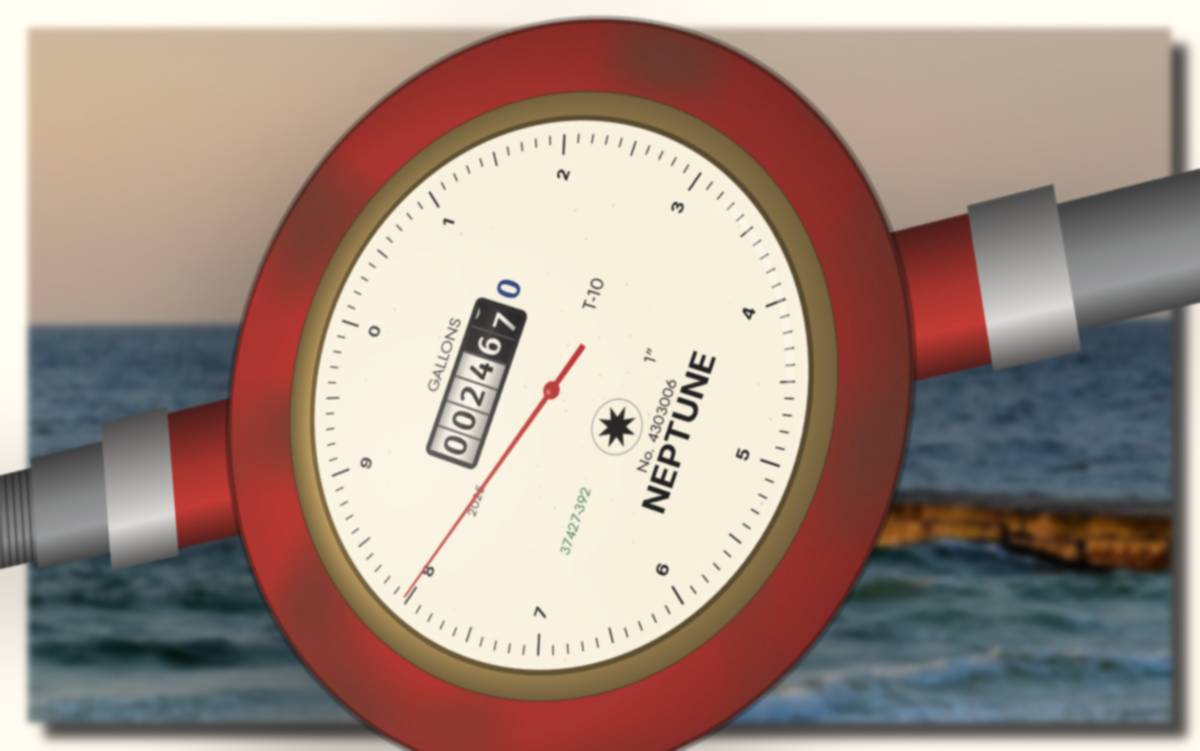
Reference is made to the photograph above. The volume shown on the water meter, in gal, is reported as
24668.0 gal
